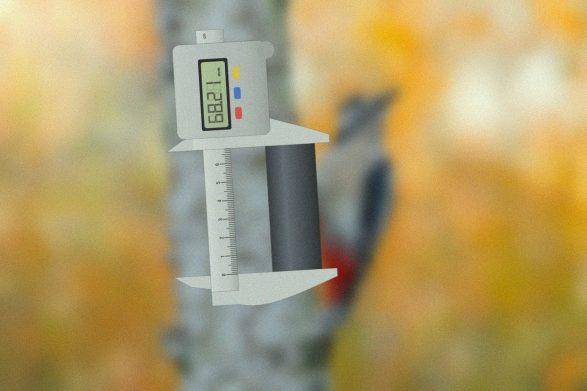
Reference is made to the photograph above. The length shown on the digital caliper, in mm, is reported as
68.21 mm
